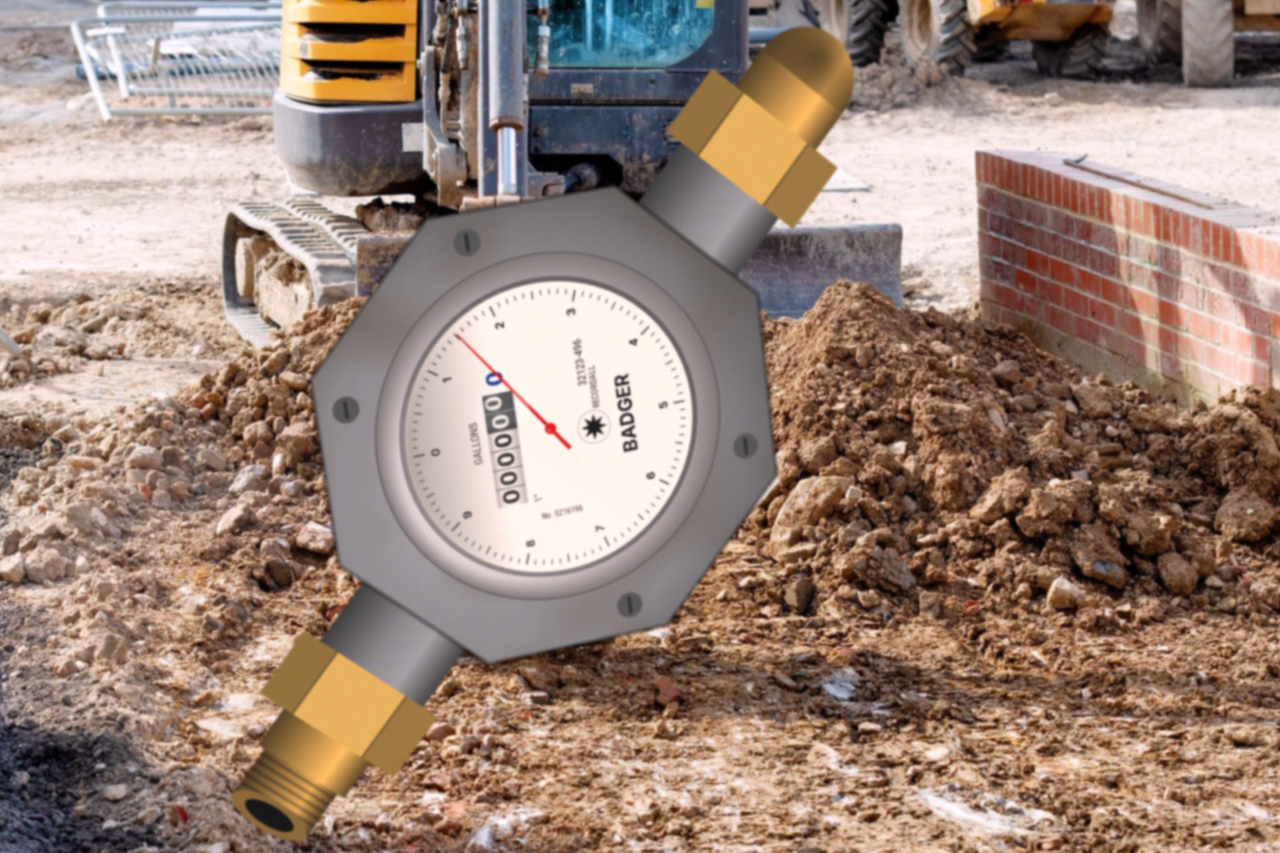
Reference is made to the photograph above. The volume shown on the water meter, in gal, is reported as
1.5 gal
